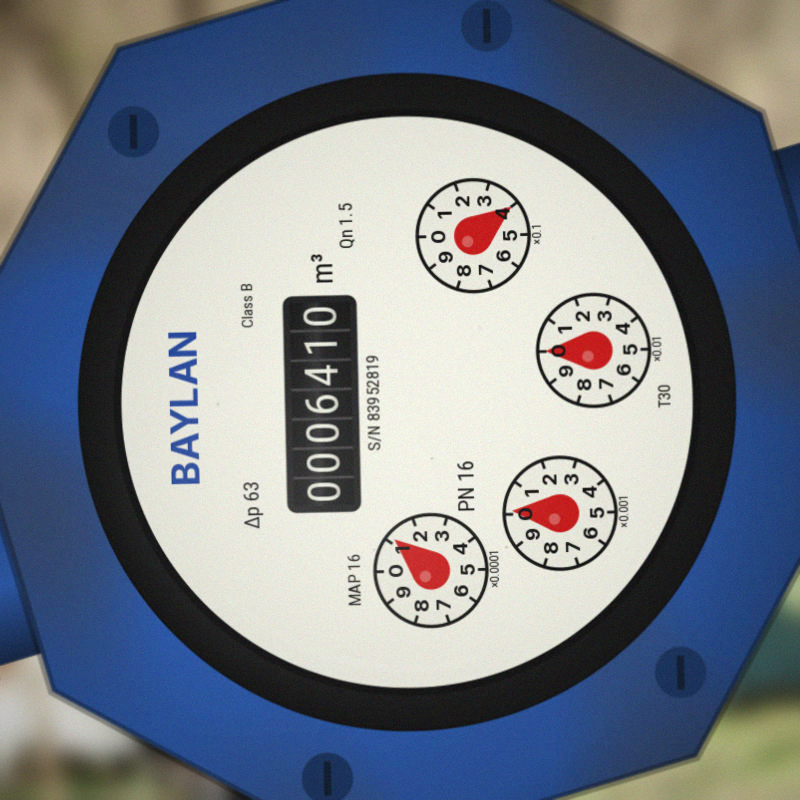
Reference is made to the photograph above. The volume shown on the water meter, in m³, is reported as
6410.4001 m³
